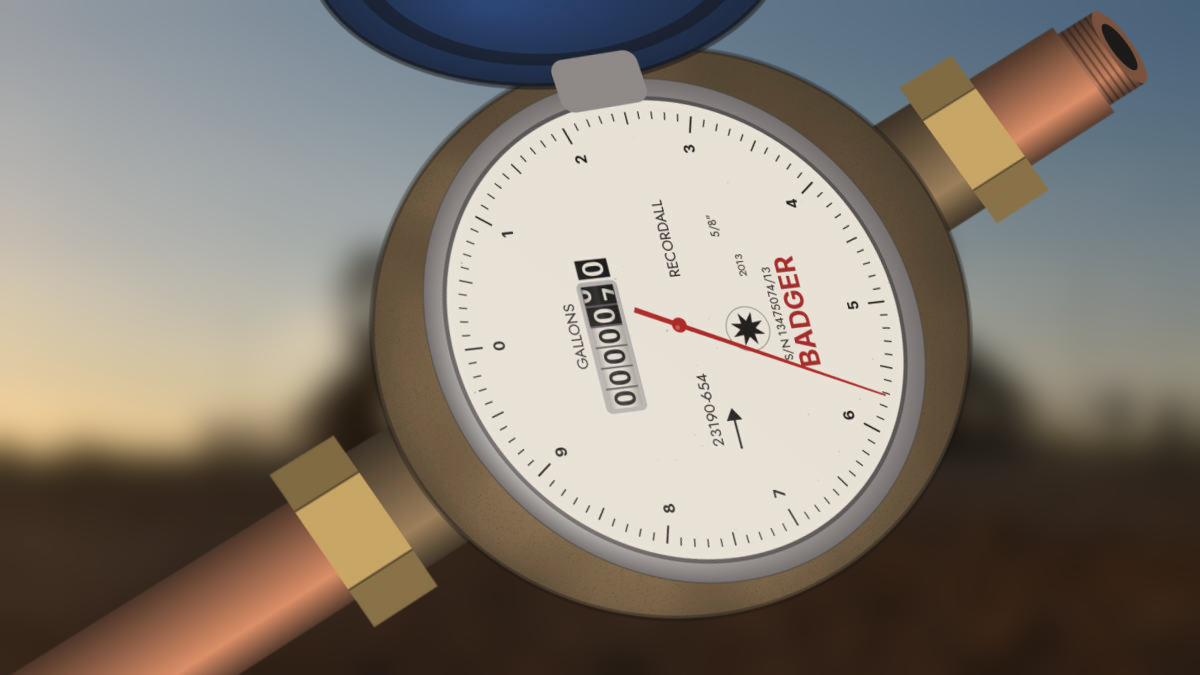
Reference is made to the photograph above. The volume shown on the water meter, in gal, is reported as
65.7 gal
